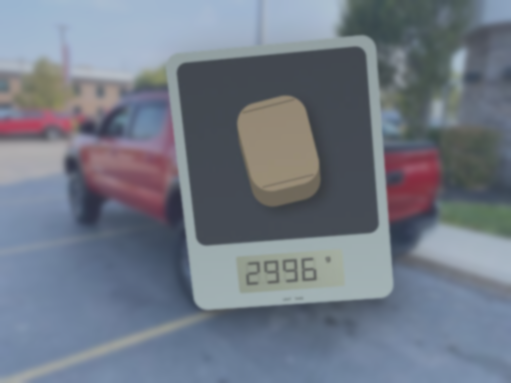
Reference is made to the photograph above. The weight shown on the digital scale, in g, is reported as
2996 g
